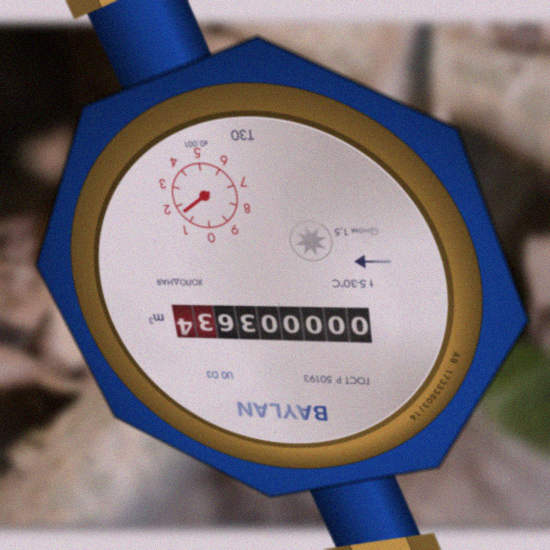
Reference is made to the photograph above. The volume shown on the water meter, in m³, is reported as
36.341 m³
